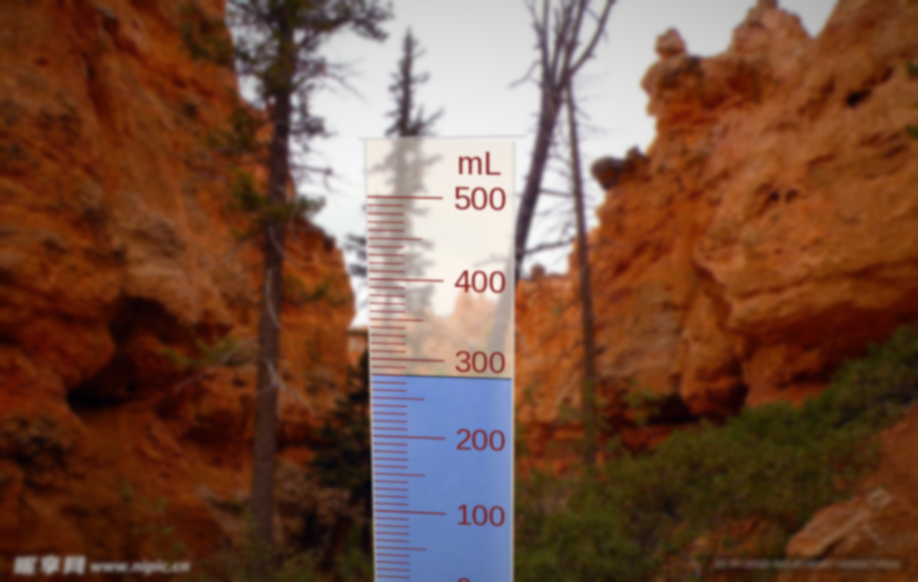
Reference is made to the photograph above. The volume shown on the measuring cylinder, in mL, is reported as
280 mL
